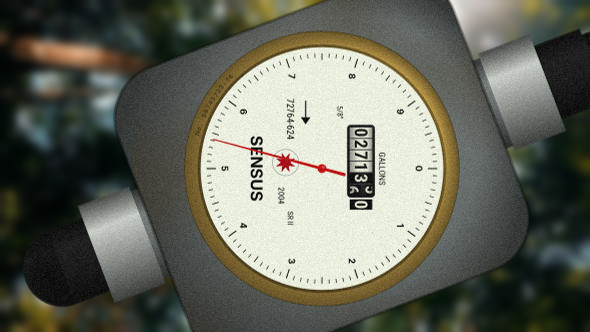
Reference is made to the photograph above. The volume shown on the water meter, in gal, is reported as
271355.4 gal
